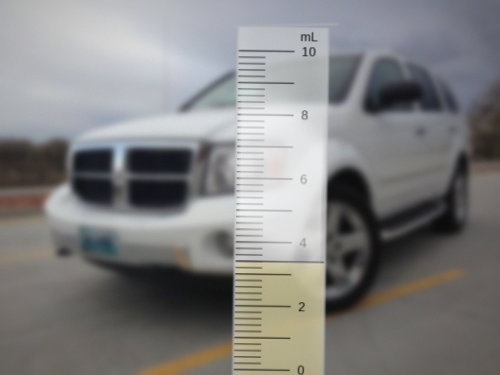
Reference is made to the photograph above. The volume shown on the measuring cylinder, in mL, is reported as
3.4 mL
